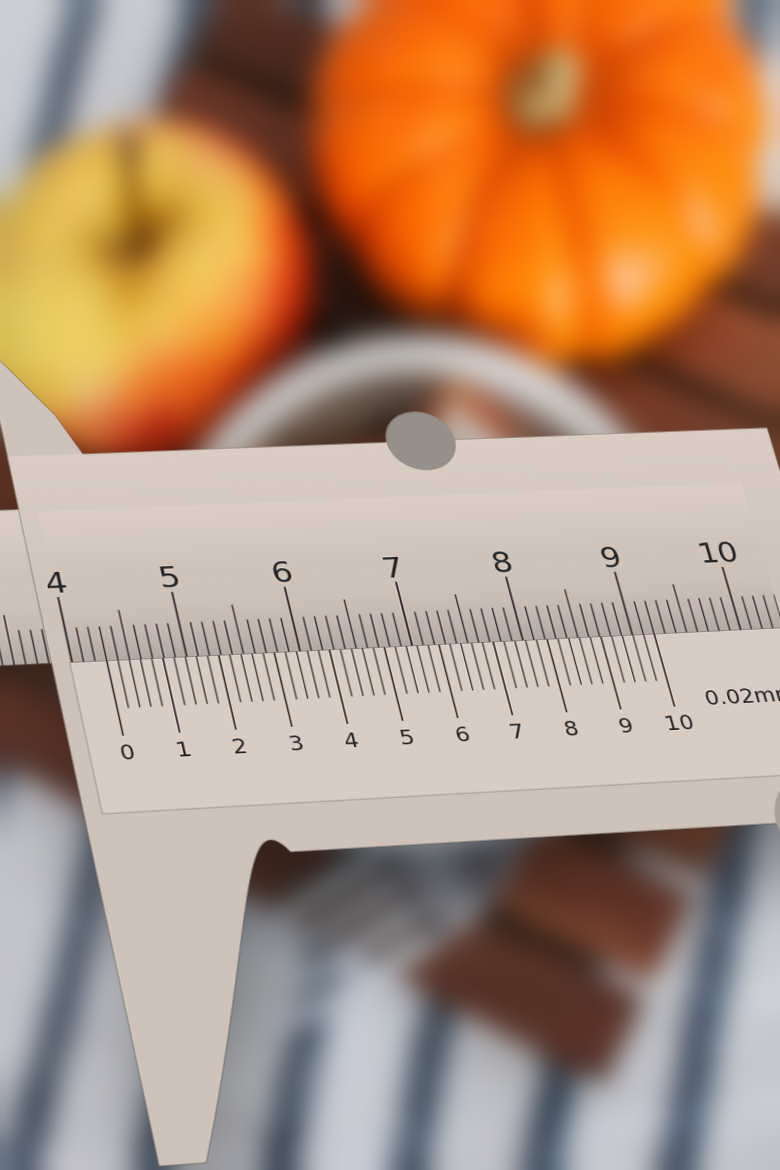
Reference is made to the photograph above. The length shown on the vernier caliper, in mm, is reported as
43.0 mm
